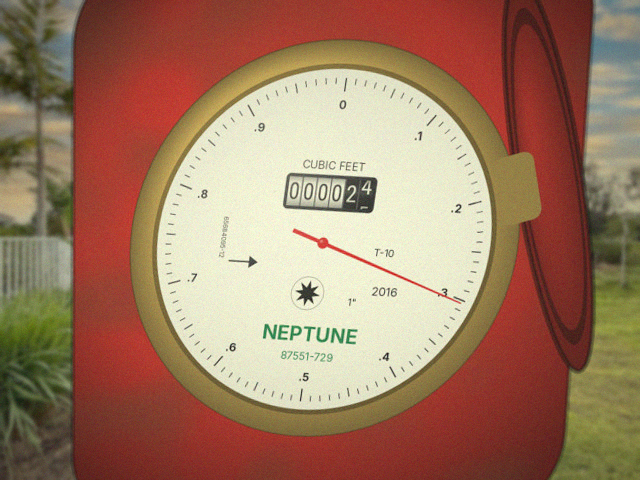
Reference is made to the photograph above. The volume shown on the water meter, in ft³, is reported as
24.30 ft³
